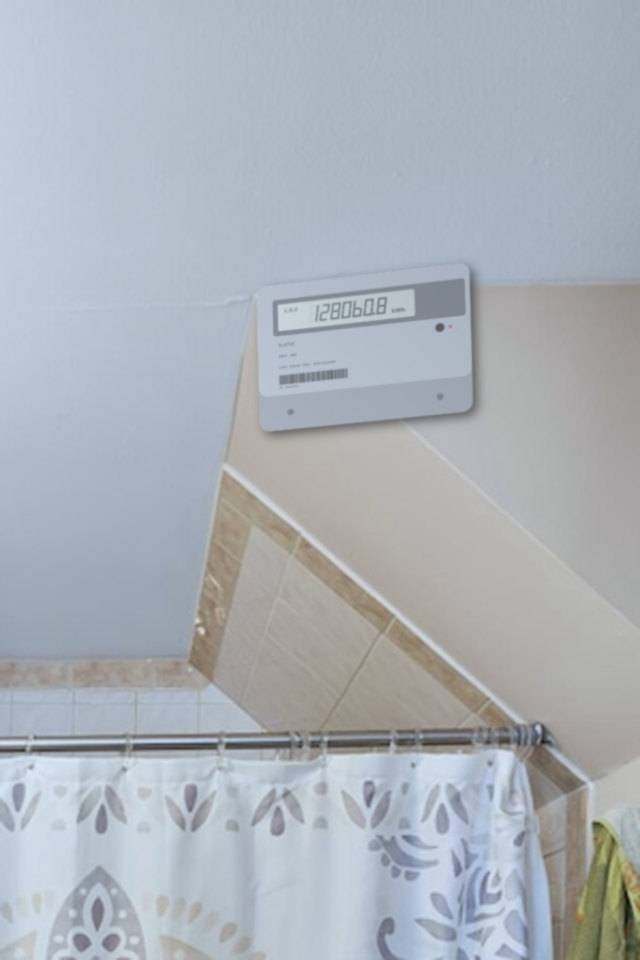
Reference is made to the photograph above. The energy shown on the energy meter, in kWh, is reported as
128060.8 kWh
